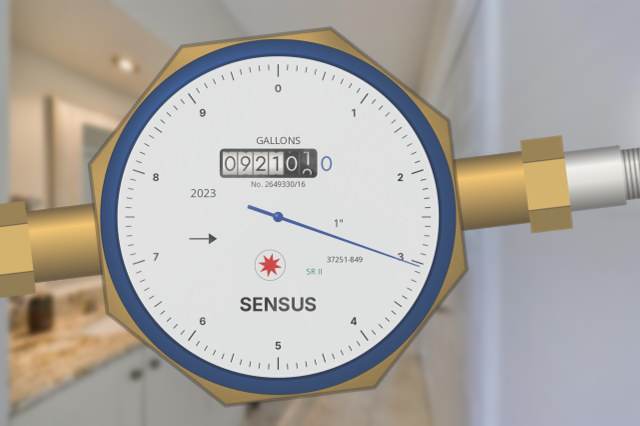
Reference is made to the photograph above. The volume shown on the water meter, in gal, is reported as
921013.0 gal
